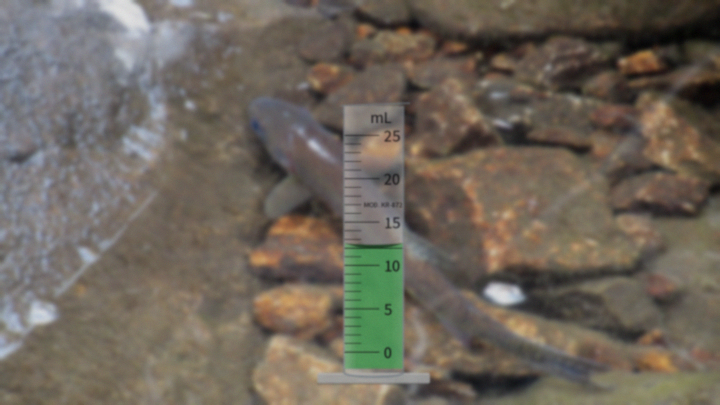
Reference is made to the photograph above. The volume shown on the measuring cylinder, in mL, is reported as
12 mL
